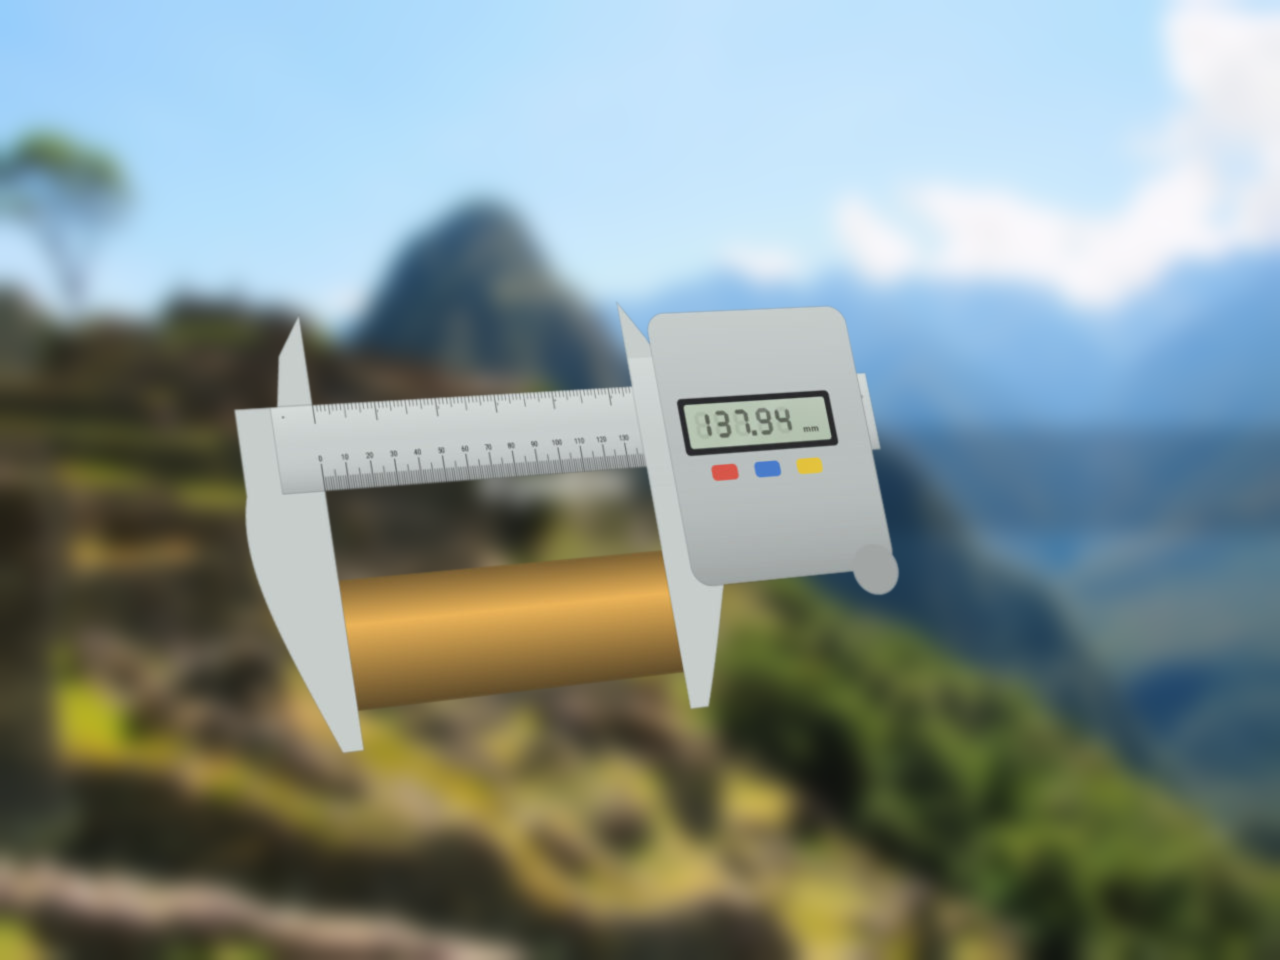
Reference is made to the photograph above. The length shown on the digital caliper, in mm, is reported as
137.94 mm
